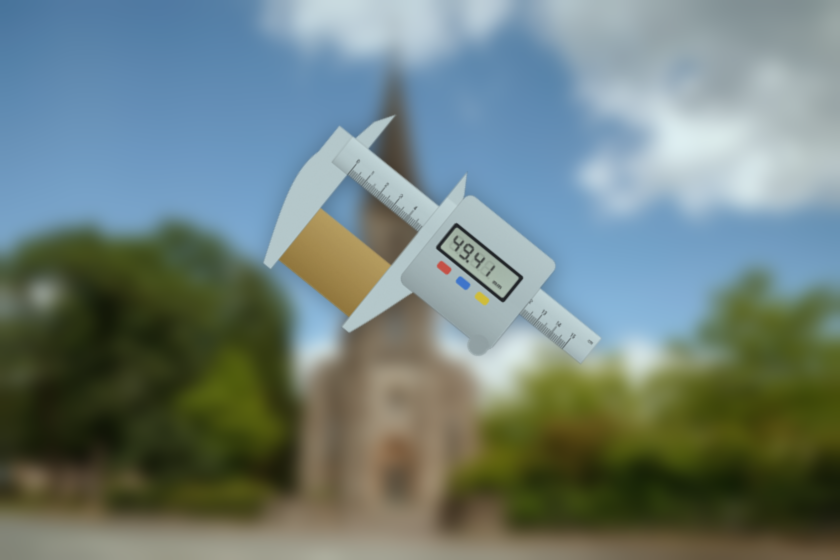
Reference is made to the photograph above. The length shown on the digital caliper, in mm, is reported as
49.41 mm
